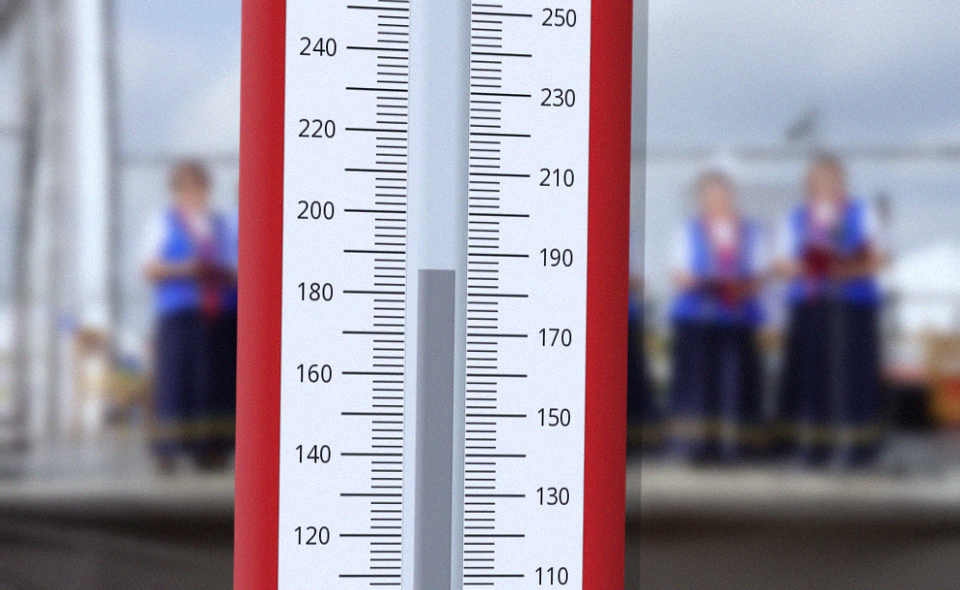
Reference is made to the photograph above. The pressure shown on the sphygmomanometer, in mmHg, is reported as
186 mmHg
